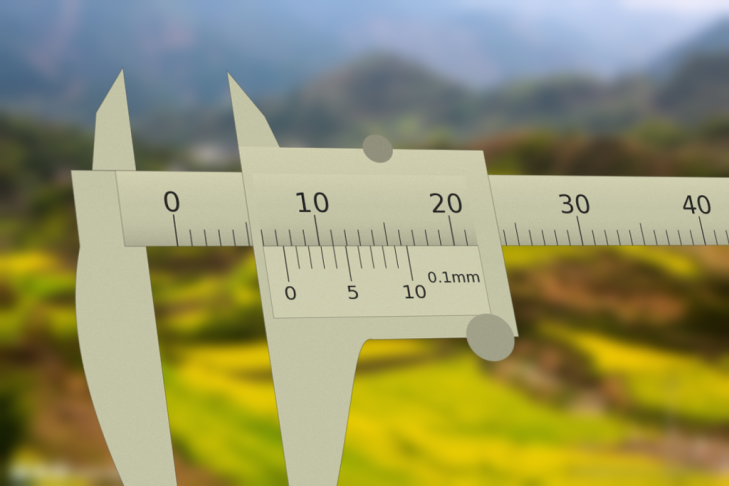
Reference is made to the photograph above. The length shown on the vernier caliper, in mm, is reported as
7.4 mm
